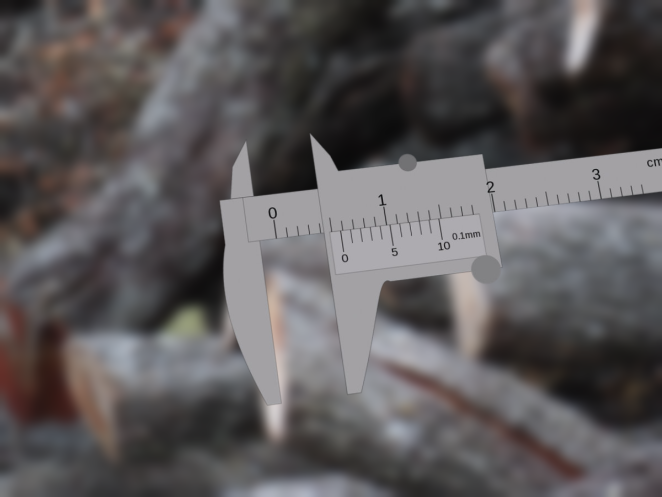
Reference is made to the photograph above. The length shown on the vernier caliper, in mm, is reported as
5.8 mm
